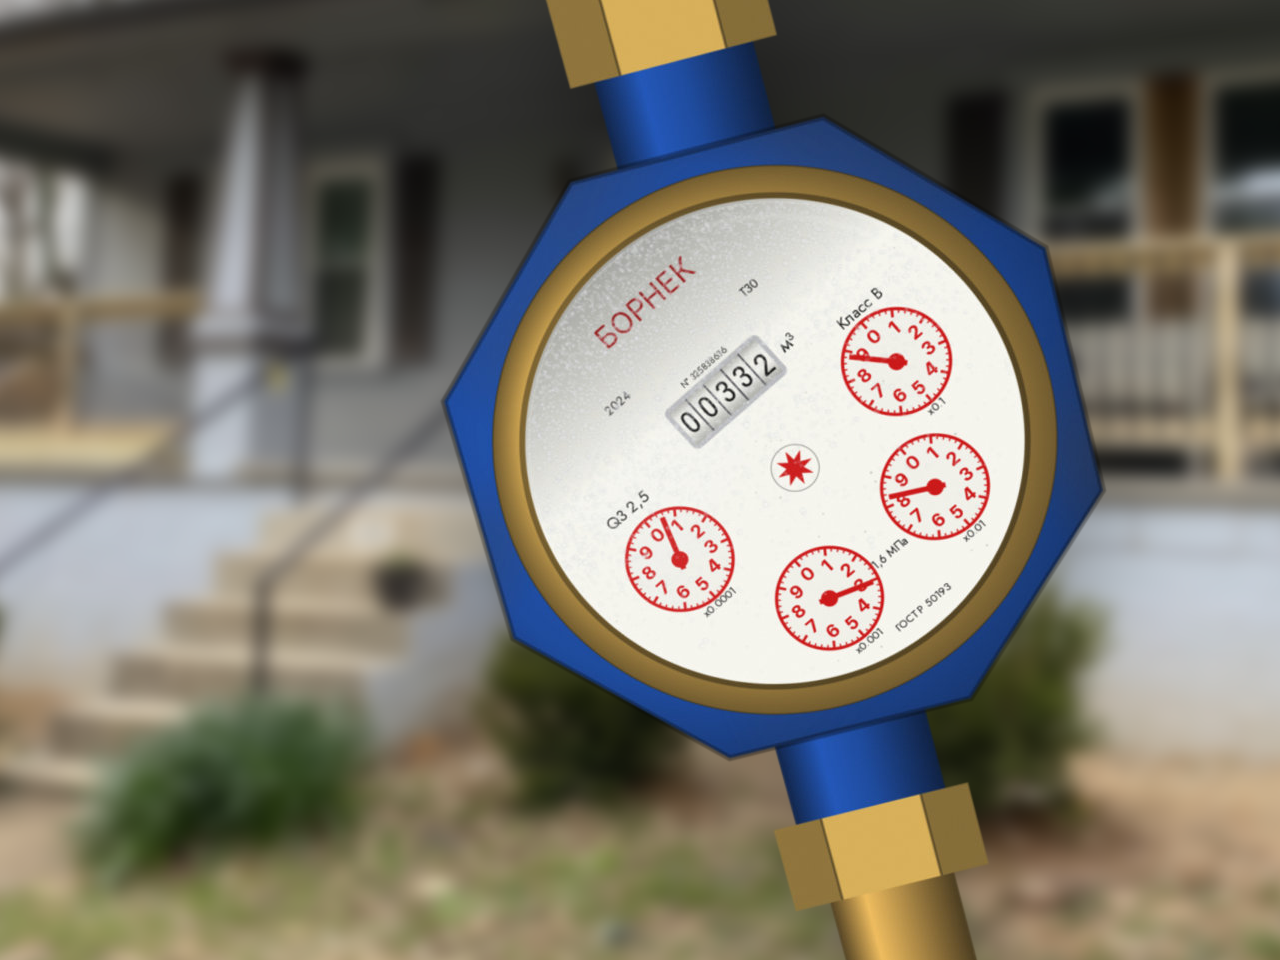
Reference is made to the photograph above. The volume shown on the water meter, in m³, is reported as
331.8830 m³
